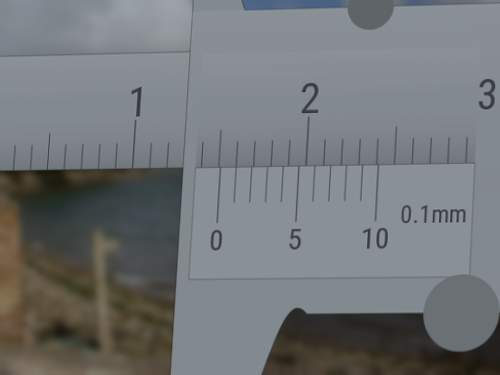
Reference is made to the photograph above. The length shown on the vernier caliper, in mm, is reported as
15.1 mm
